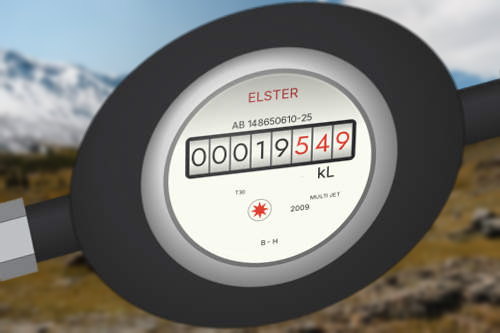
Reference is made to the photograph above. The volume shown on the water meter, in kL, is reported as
19.549 kL
